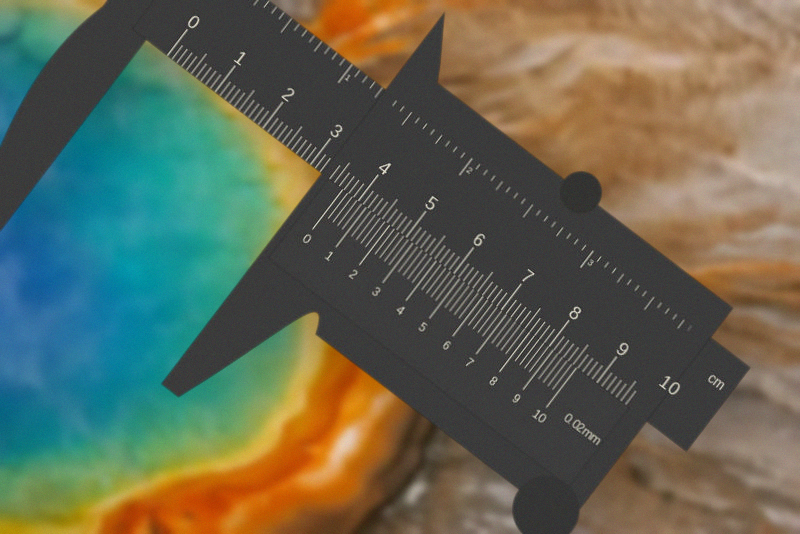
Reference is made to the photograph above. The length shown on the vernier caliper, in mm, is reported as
36.8 mm
